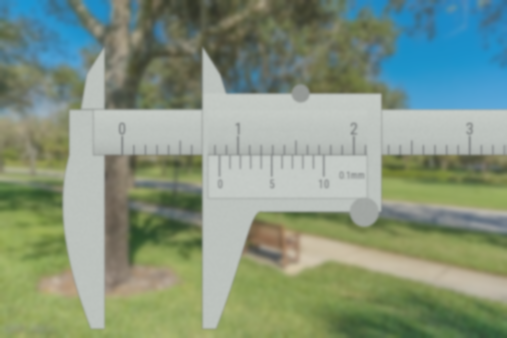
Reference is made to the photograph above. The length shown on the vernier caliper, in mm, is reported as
8.4 mm
